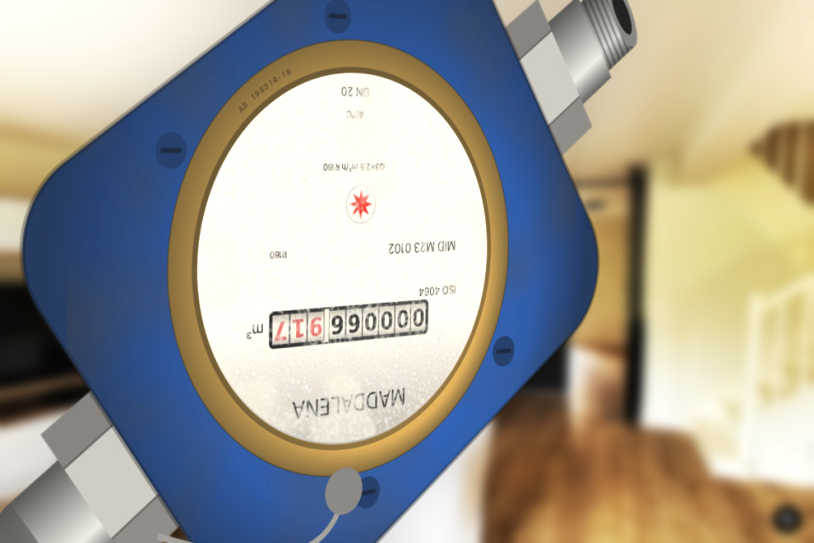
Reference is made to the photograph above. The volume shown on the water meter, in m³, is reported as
66.917 m³
